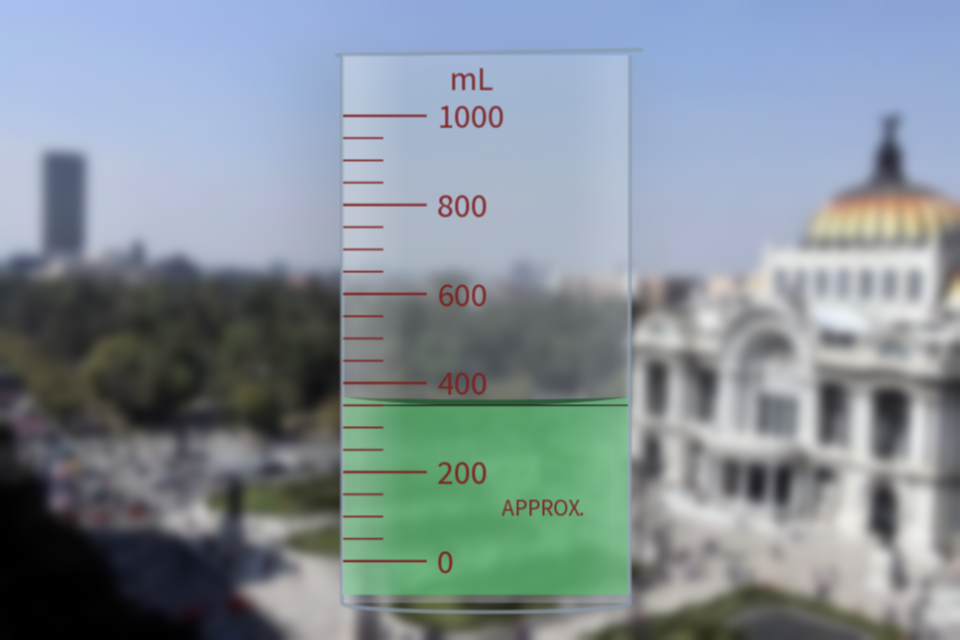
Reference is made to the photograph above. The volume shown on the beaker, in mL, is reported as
350 mL
